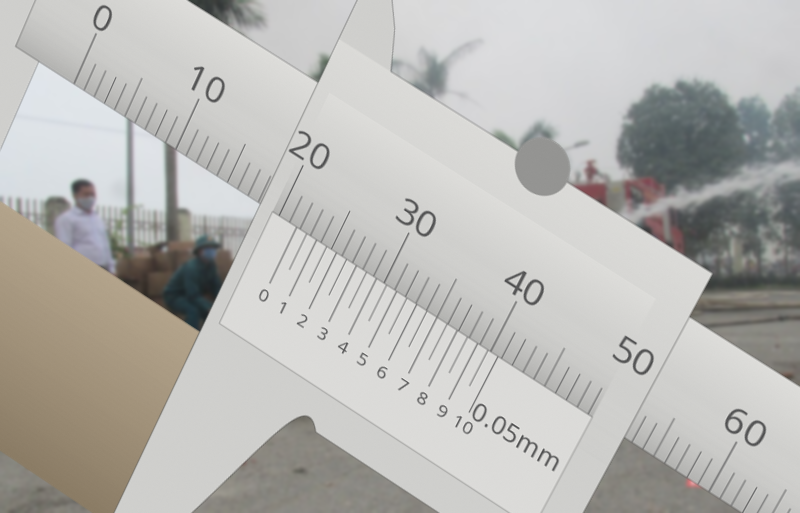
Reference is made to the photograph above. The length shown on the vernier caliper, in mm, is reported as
21.7 mm
